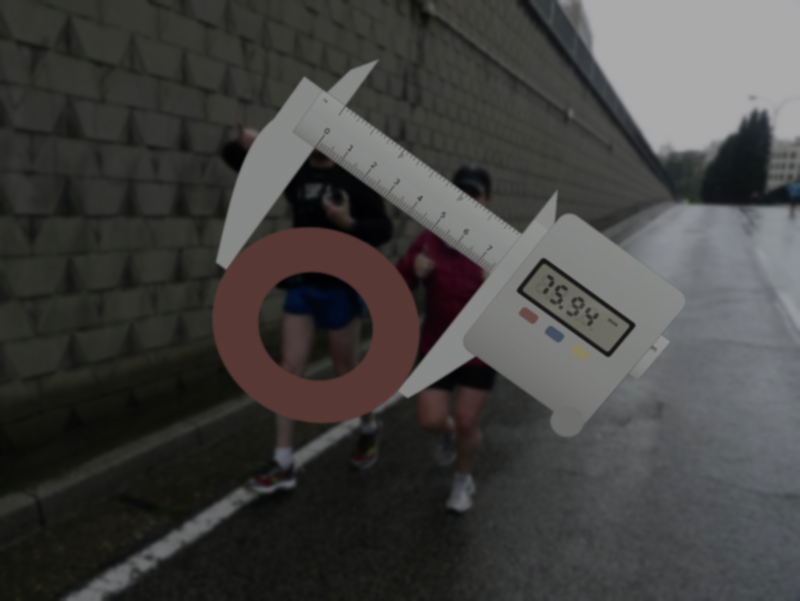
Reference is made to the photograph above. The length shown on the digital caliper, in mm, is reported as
75.94 mm
